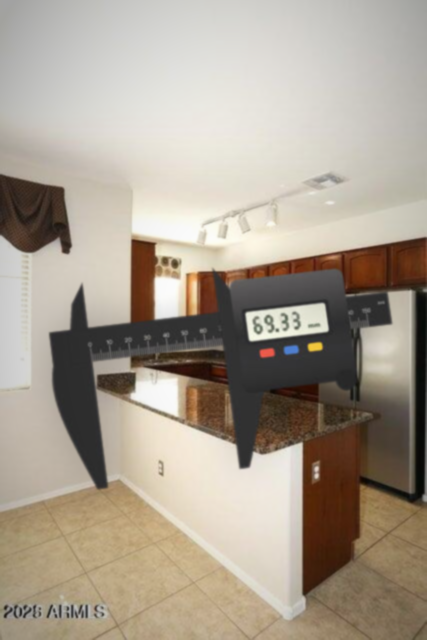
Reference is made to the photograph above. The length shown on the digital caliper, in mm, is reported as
69.33 mm
